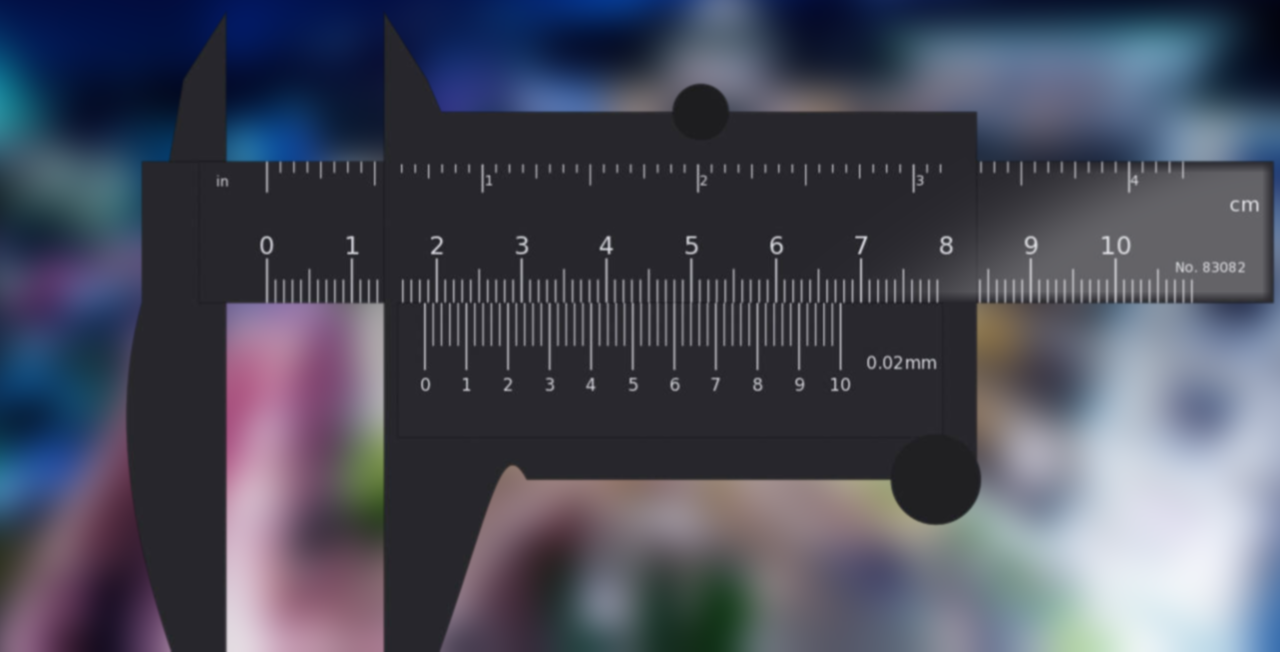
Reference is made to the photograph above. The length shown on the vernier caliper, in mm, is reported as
18.6 mm
